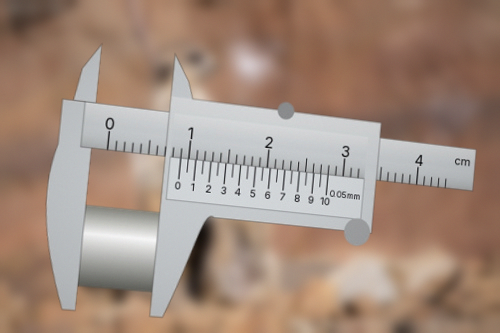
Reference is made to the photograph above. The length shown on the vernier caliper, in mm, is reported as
9.0 mm
